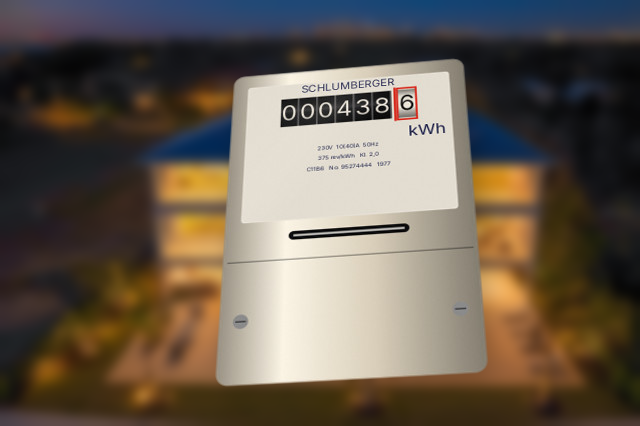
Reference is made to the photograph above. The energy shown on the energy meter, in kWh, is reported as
438.6 kWh
